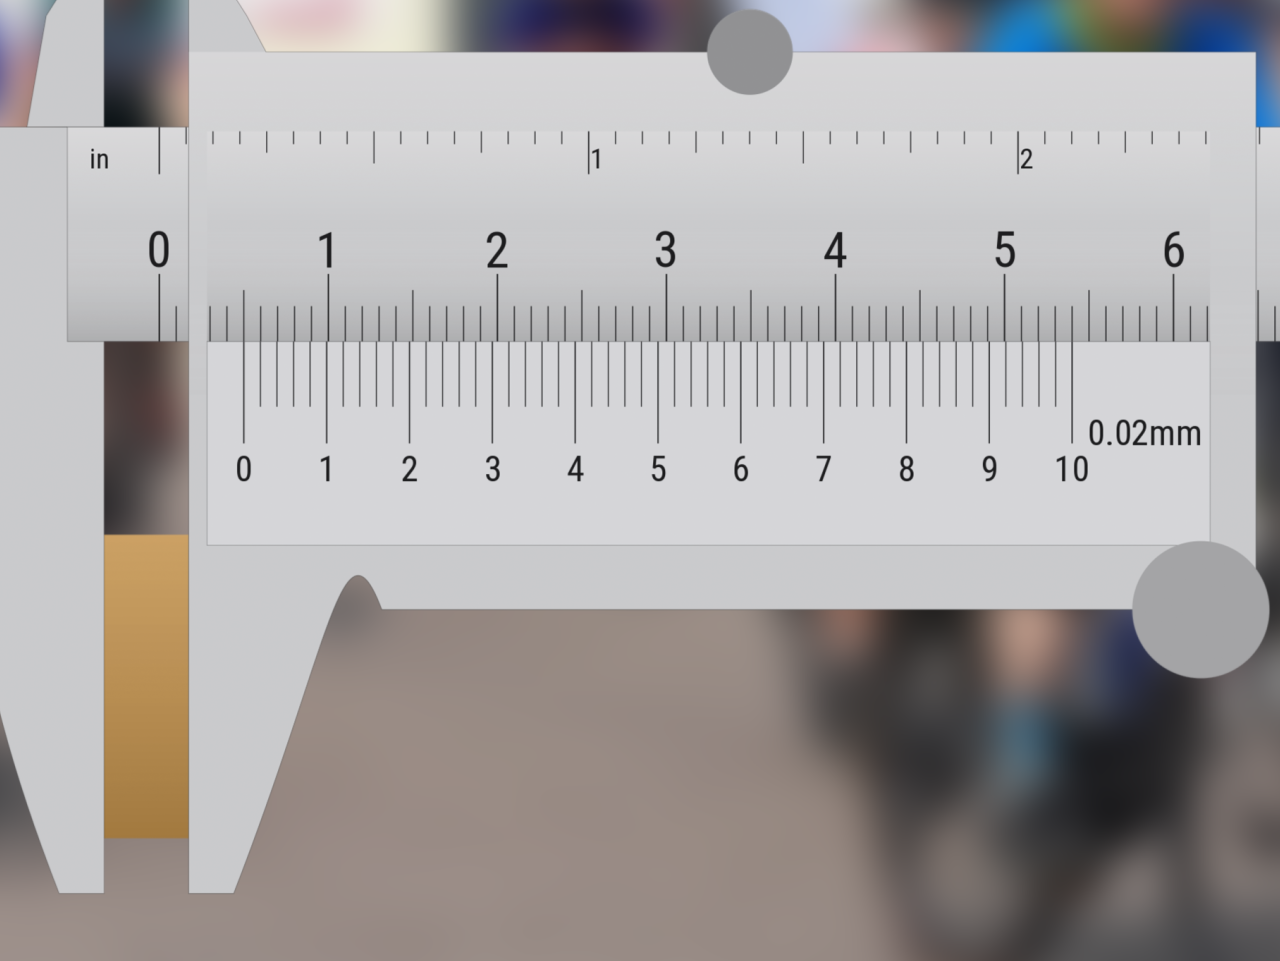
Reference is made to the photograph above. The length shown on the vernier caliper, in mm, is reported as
5.0 mm
